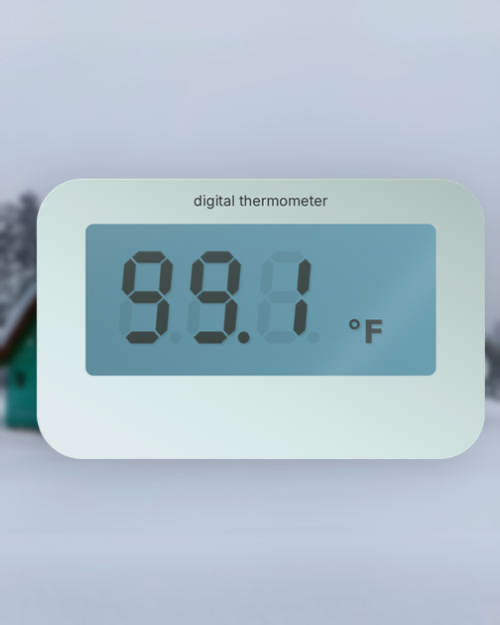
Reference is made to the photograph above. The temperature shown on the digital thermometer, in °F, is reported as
99.1 °F
